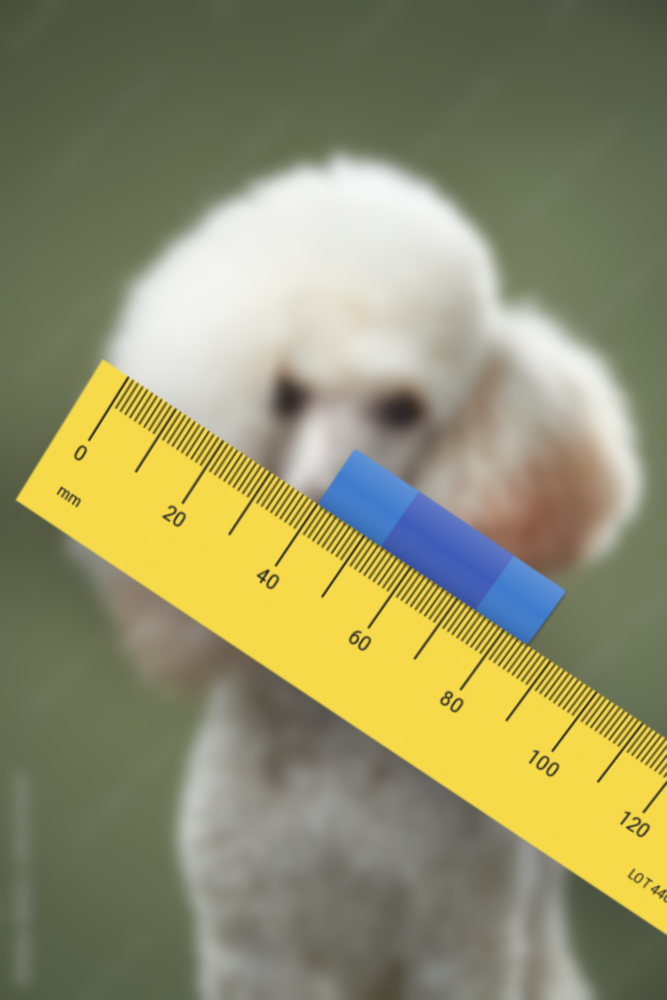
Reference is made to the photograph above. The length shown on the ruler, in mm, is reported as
45 mm
